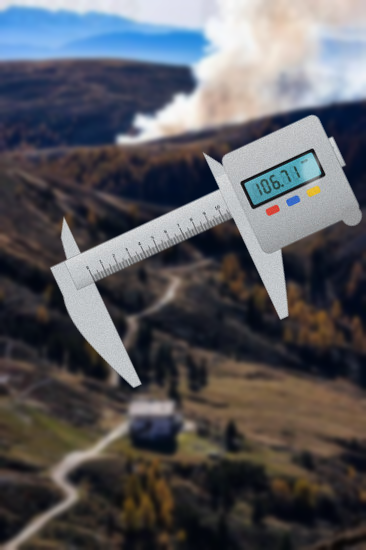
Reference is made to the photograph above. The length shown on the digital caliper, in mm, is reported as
106.71 mm
